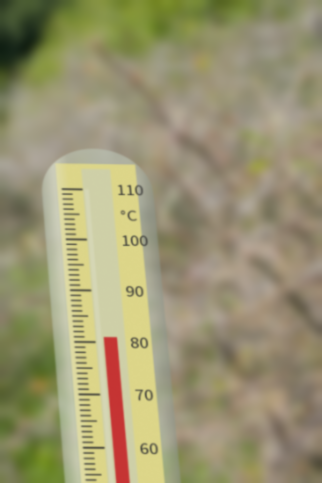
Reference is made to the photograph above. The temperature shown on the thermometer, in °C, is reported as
81 °C
